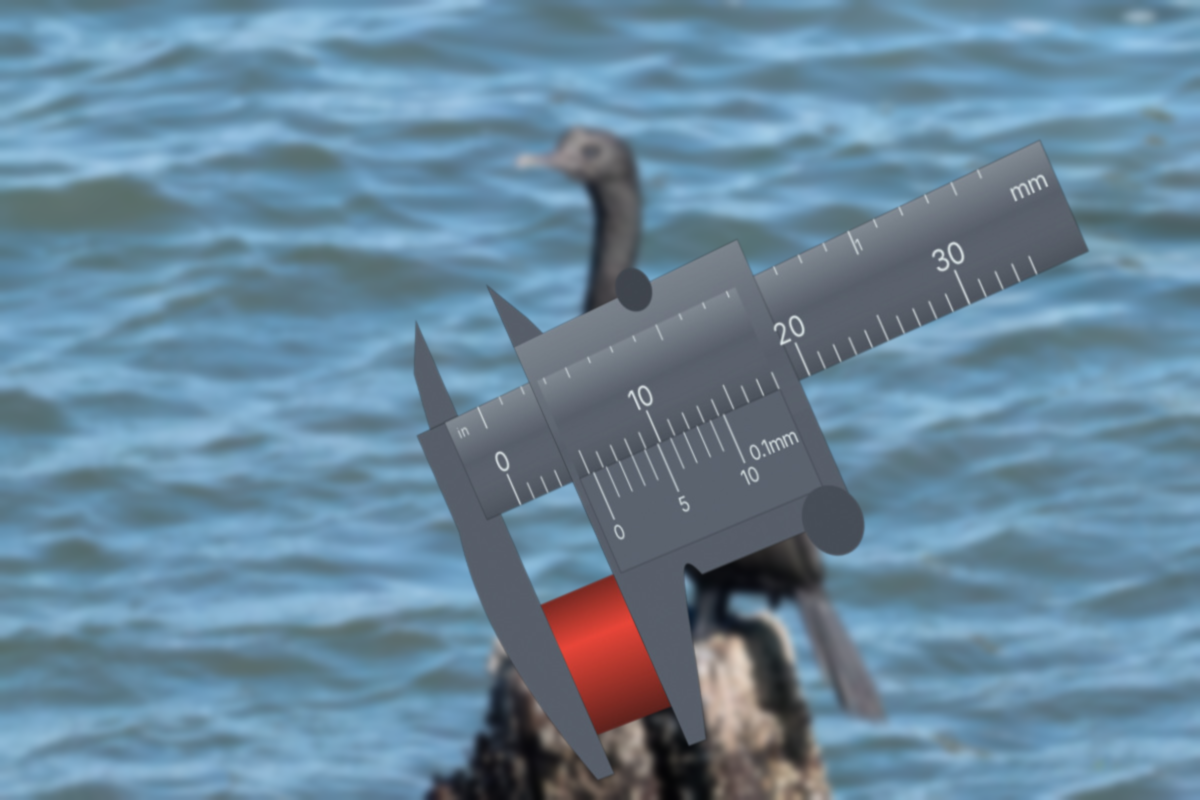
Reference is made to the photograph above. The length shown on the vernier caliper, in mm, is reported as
5.3 mm
